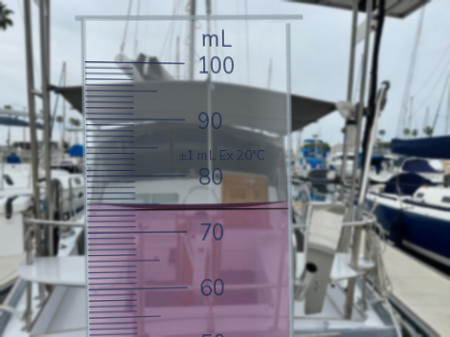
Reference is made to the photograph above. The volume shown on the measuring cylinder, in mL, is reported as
74 mL
